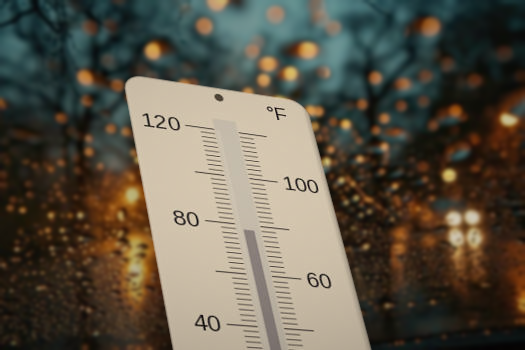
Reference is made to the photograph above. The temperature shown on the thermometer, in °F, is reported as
78 °F
